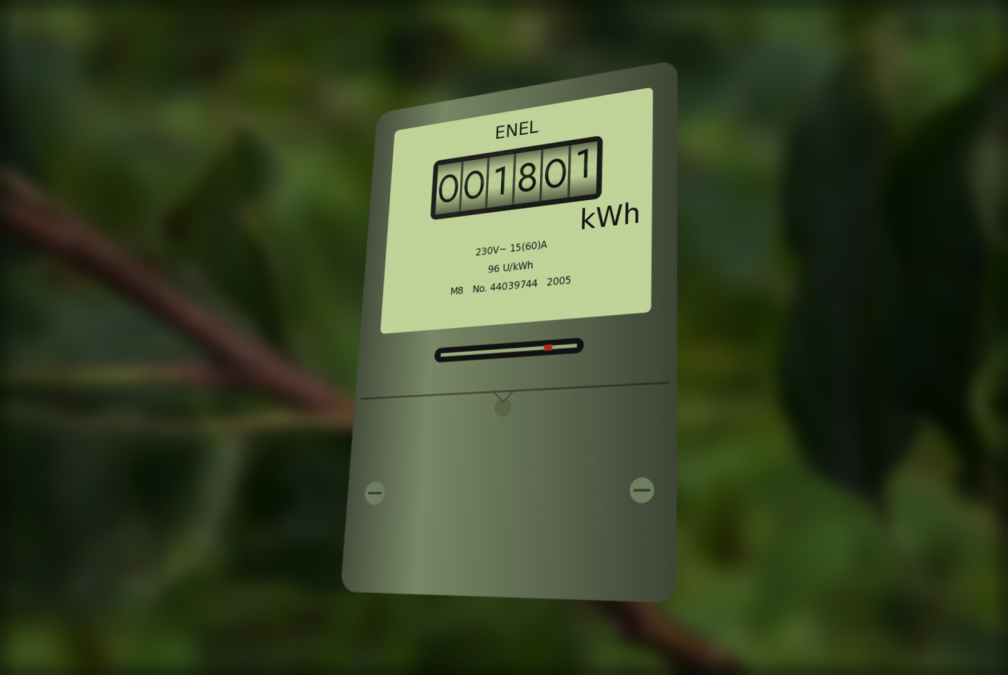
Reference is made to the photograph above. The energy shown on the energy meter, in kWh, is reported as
1801 kWh
